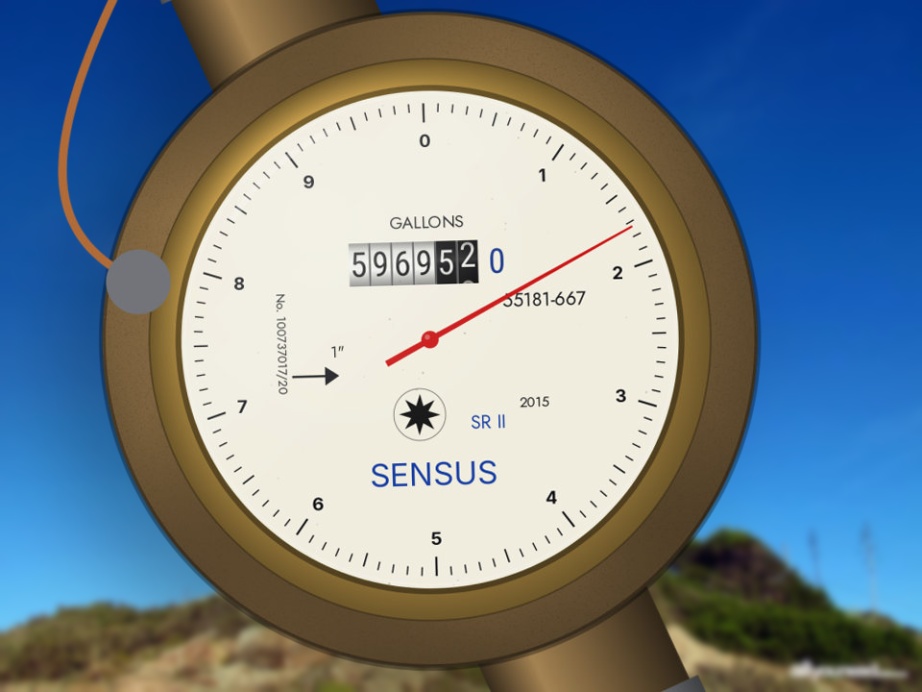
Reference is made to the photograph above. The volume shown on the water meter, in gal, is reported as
5969521.7 gal
